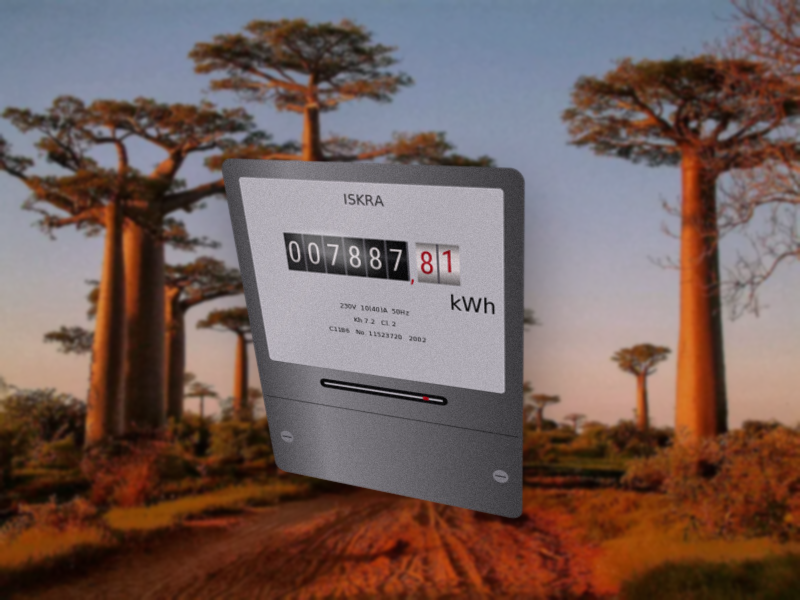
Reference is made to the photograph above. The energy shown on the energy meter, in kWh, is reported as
7887.81 kWh
